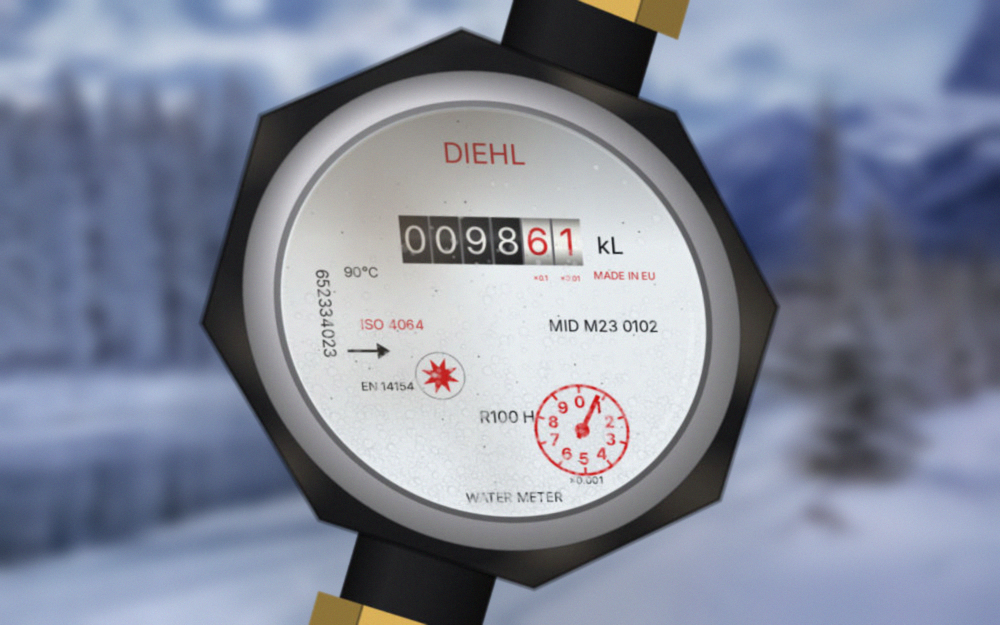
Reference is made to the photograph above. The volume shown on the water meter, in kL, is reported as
98.610 kL
